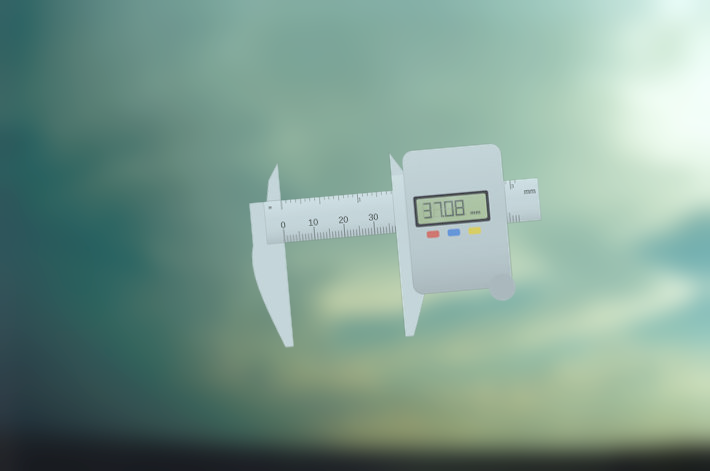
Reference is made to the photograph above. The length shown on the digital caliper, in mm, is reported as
37.08 mm
